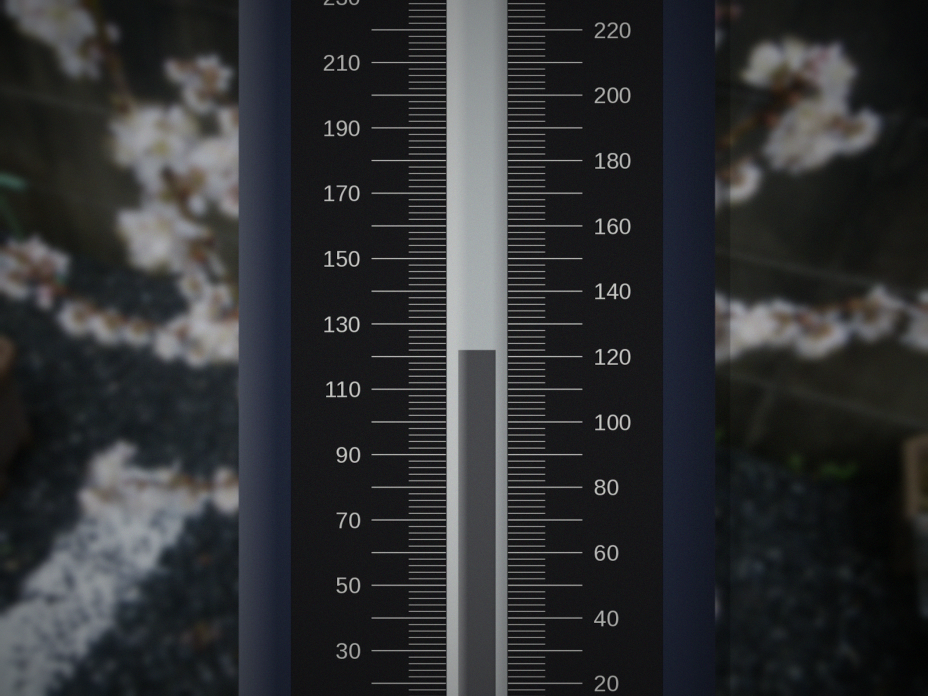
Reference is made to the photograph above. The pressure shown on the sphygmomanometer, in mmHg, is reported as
122 mmHg
